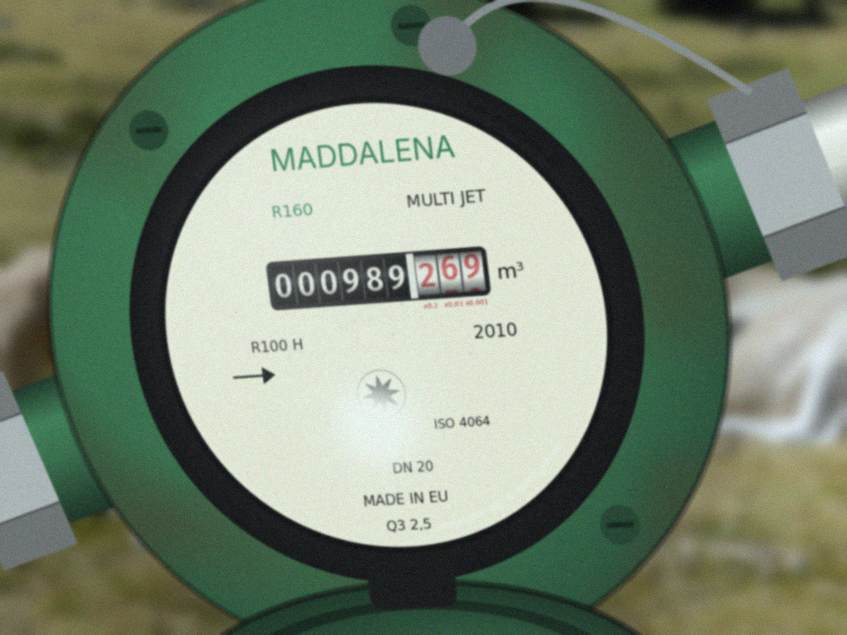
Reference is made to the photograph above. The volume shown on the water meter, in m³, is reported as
989.269 m³
